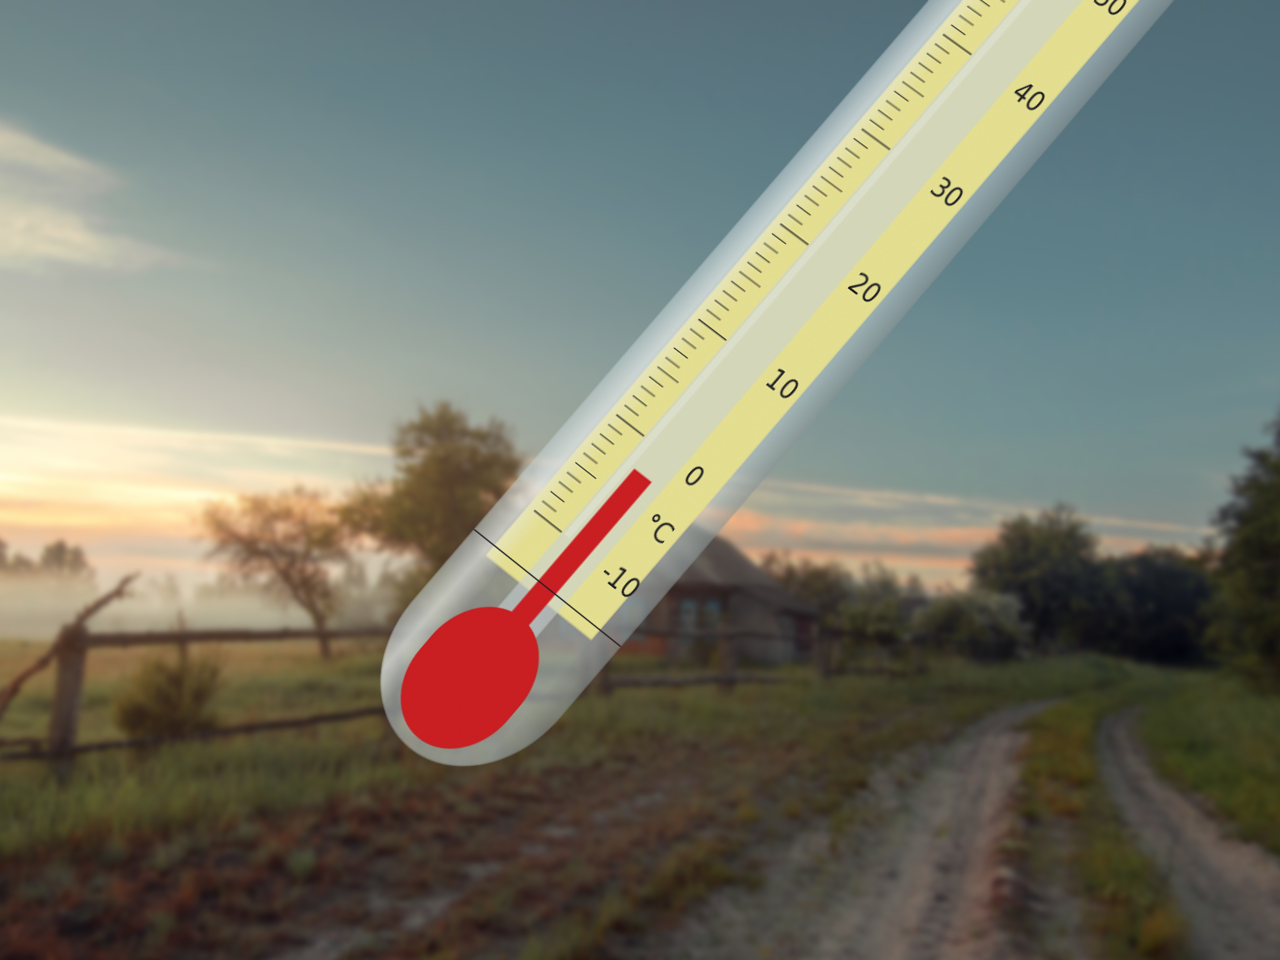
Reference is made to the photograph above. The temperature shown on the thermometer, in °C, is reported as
-2.5 °C
